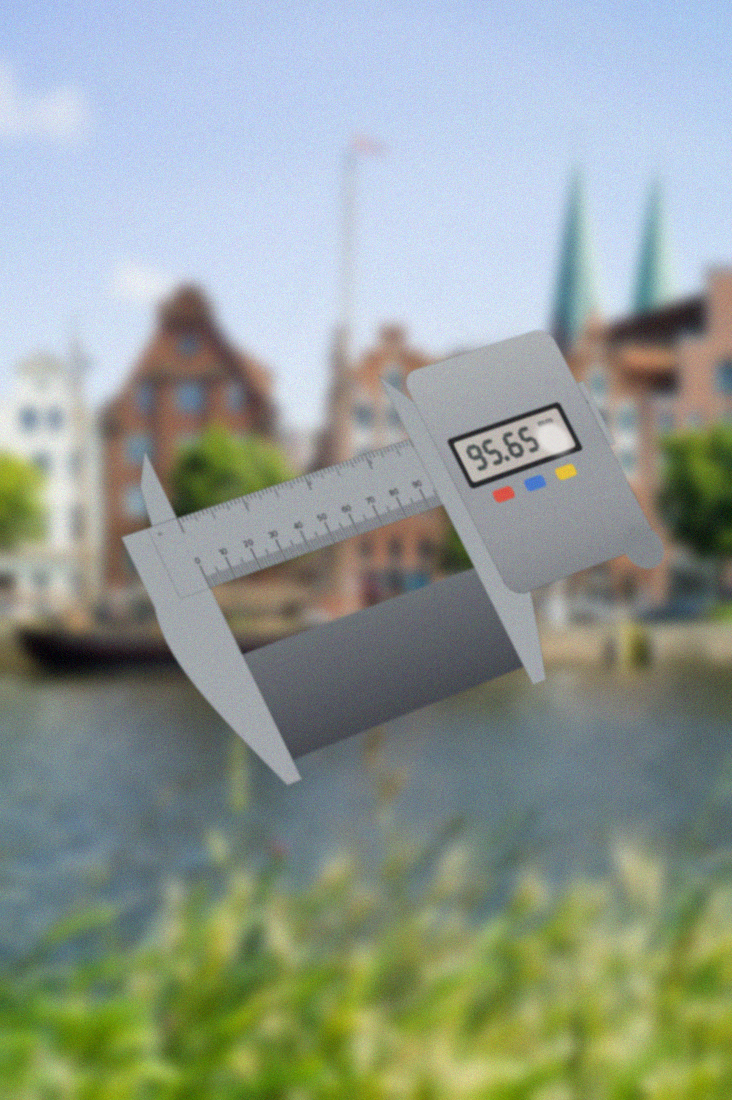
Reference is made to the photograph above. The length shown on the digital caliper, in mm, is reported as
95.65 mm
